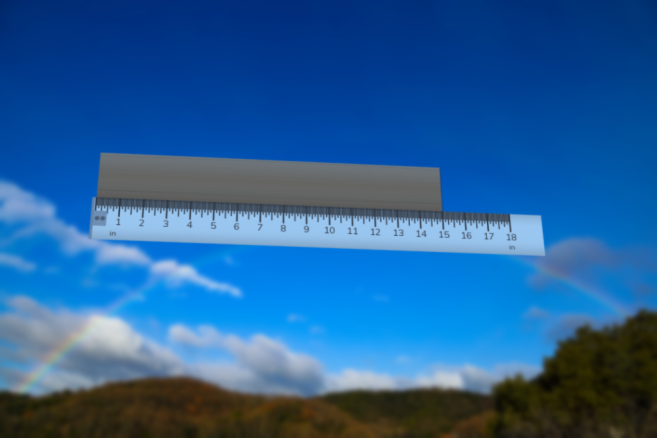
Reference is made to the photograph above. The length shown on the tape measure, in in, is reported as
15 in
